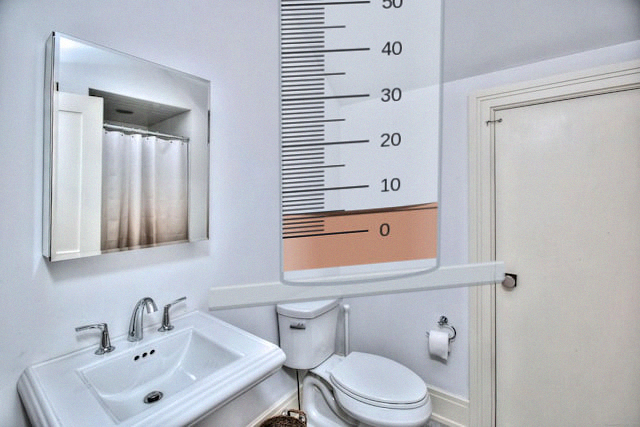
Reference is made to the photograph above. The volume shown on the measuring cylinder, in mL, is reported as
4 mL
